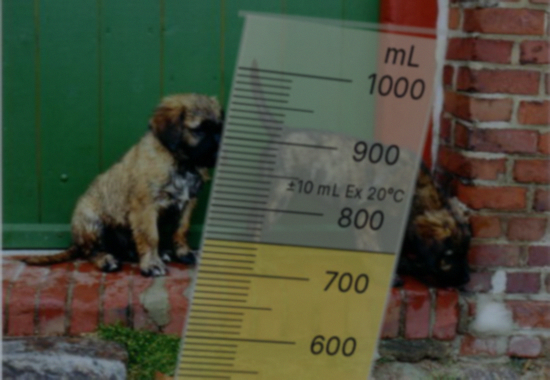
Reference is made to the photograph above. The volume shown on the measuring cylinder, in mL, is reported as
750 mL
